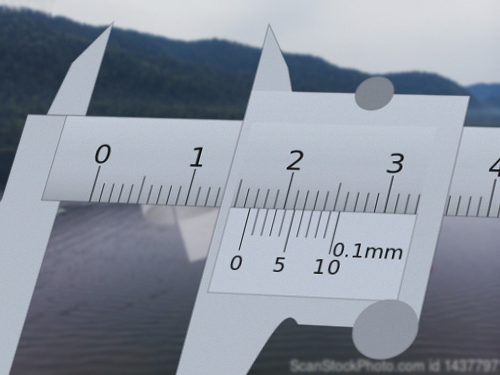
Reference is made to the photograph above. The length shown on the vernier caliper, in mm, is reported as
16.6 mm
